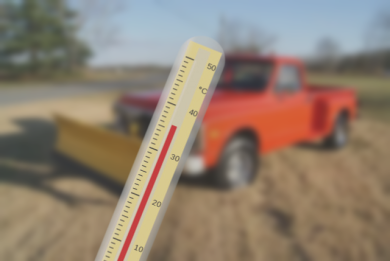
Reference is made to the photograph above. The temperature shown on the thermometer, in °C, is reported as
36 °C
